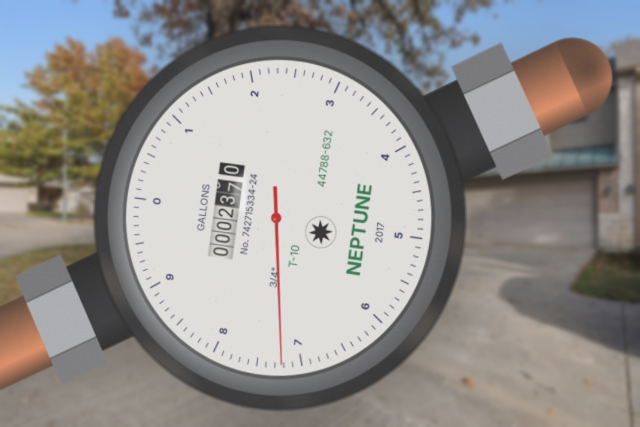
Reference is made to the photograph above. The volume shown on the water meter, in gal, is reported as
2367.2 gal
